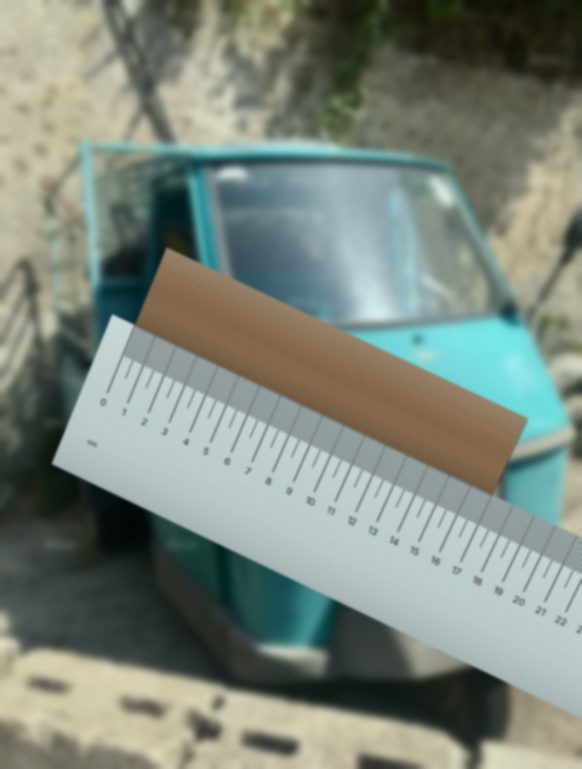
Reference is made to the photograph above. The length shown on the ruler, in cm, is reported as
17 cm
